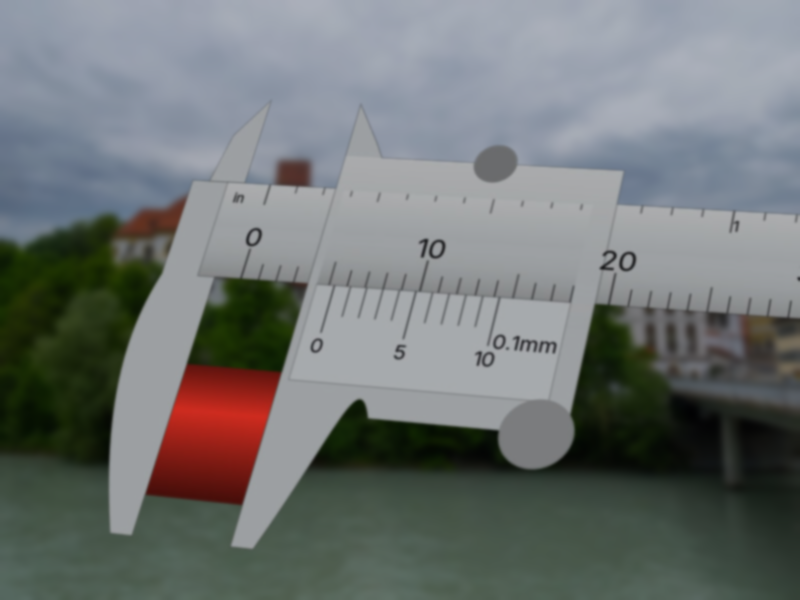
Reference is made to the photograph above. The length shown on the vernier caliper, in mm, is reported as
5.3 mm
